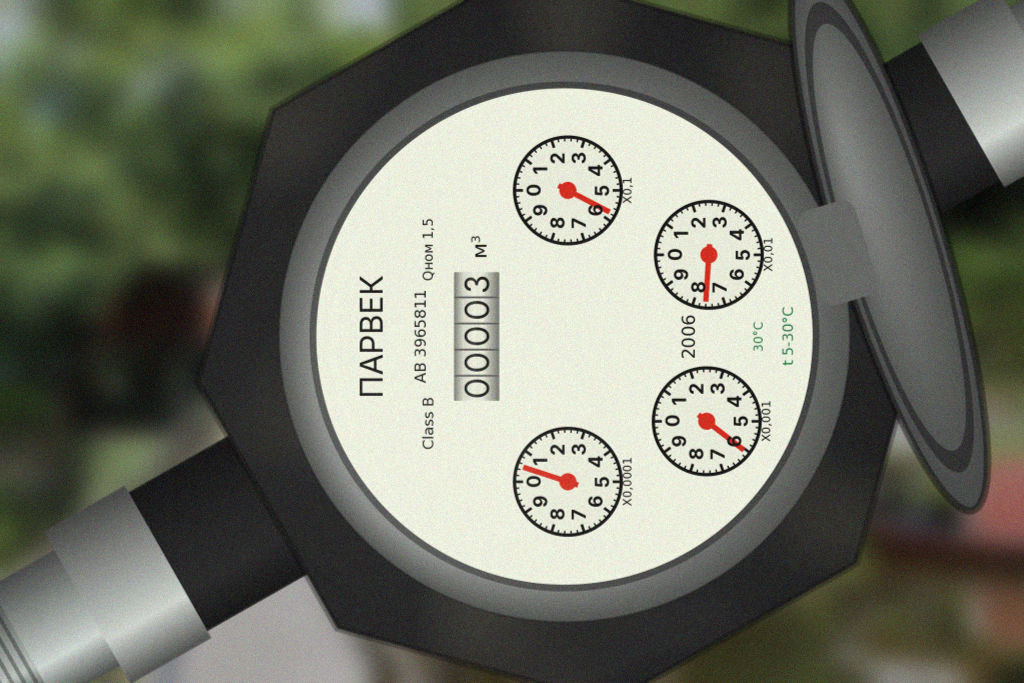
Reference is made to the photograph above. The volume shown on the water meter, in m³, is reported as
3.5760 m³
